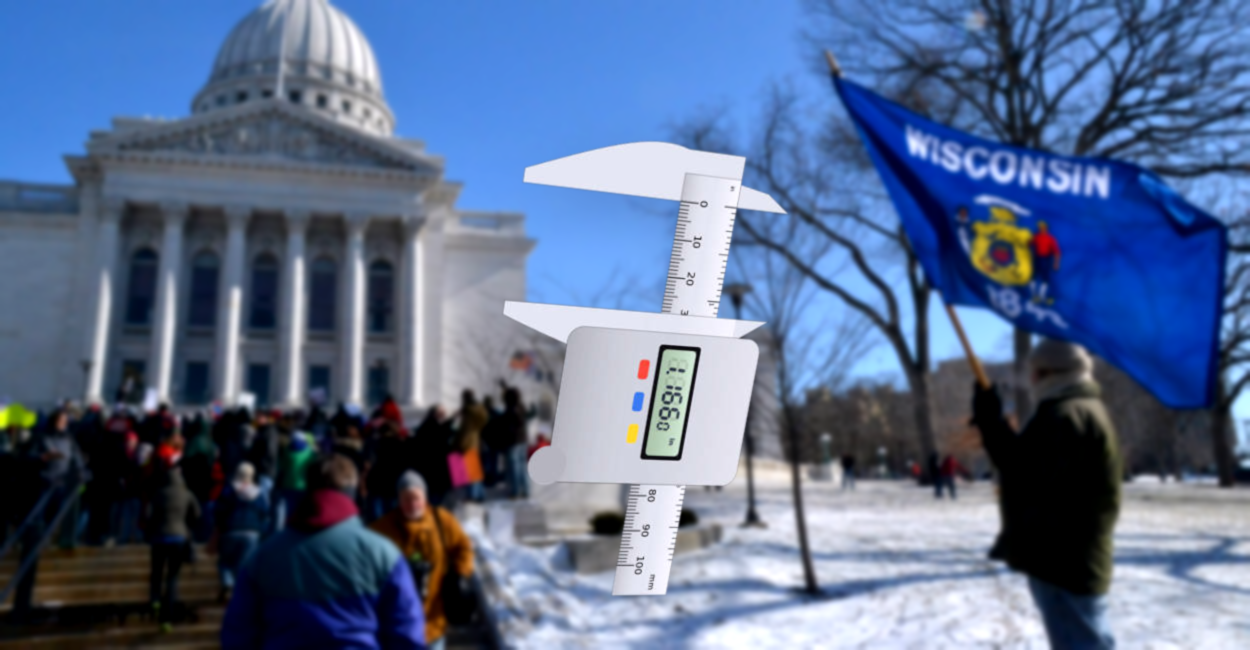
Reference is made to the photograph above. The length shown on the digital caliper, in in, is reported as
1.1660 in
